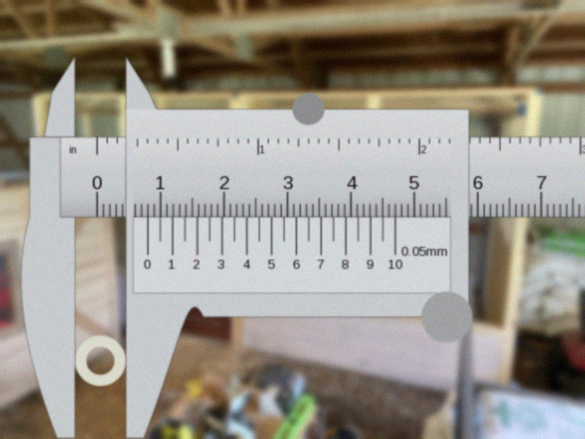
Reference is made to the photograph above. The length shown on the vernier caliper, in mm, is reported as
8.0 mm
